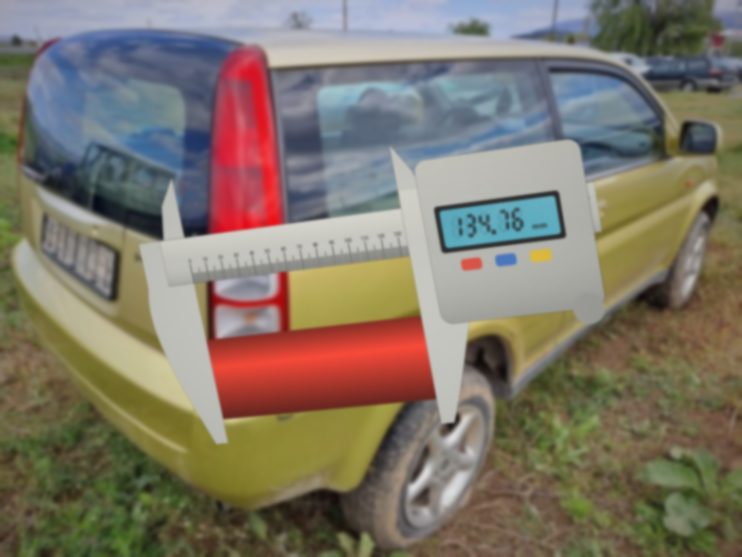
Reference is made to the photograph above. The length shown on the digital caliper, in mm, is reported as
134.76 mm
